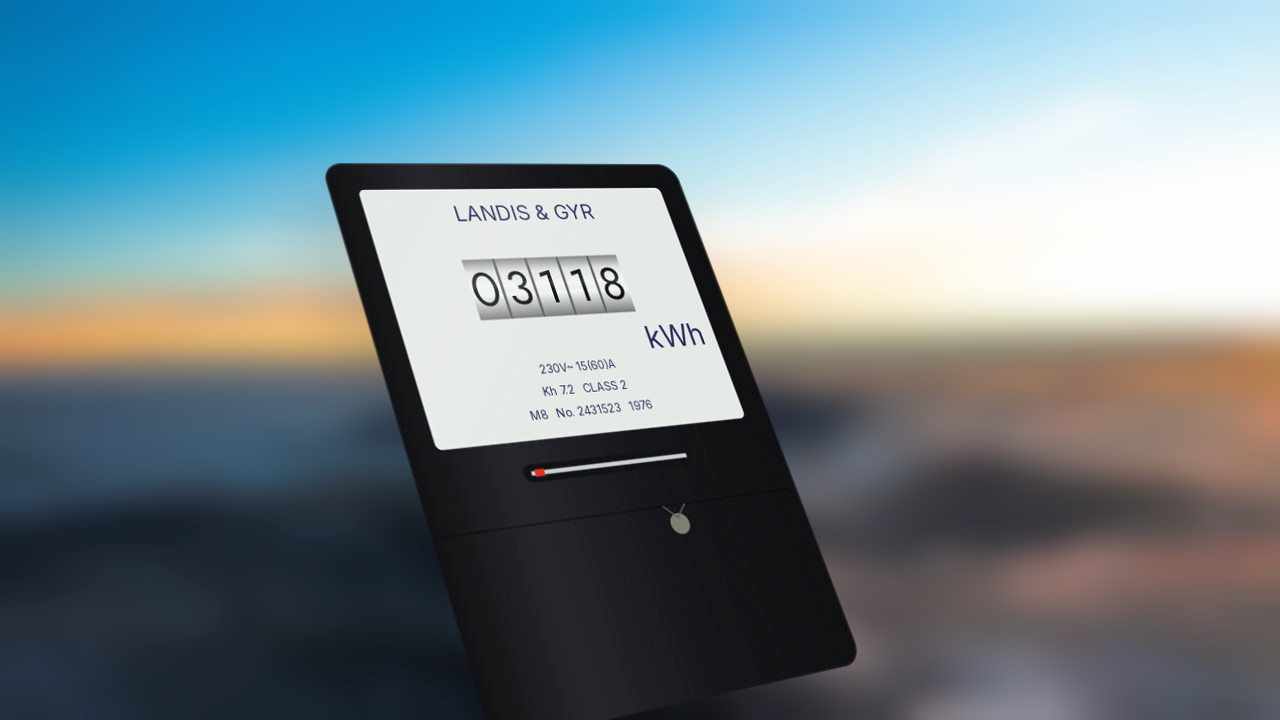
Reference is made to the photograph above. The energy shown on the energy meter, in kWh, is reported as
3118 kWh
